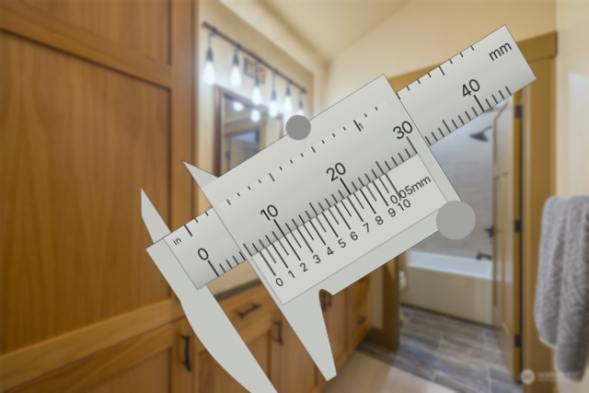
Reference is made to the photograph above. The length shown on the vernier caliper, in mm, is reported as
6.2 mm
